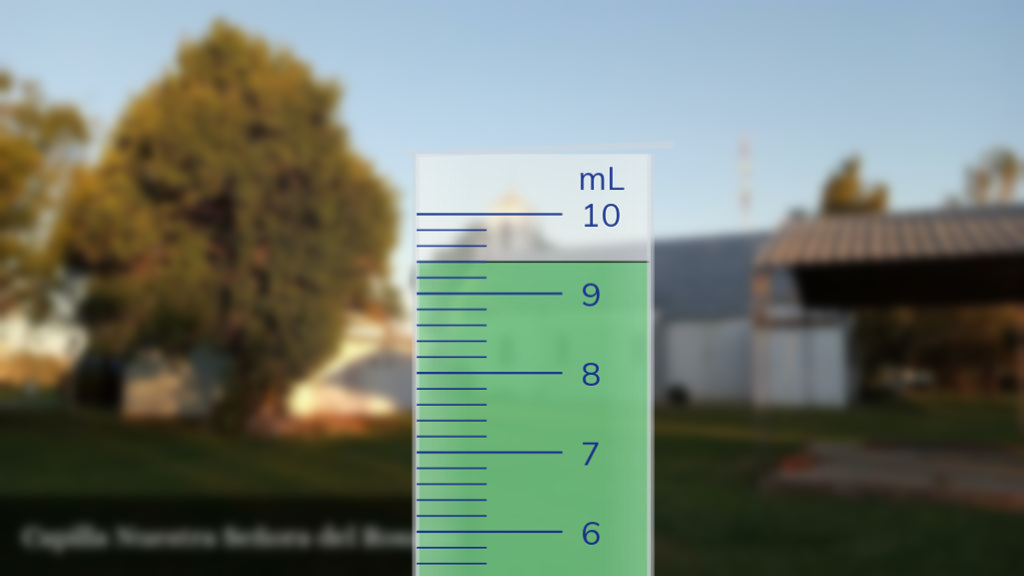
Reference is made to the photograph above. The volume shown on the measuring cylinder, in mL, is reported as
9.4 mL
